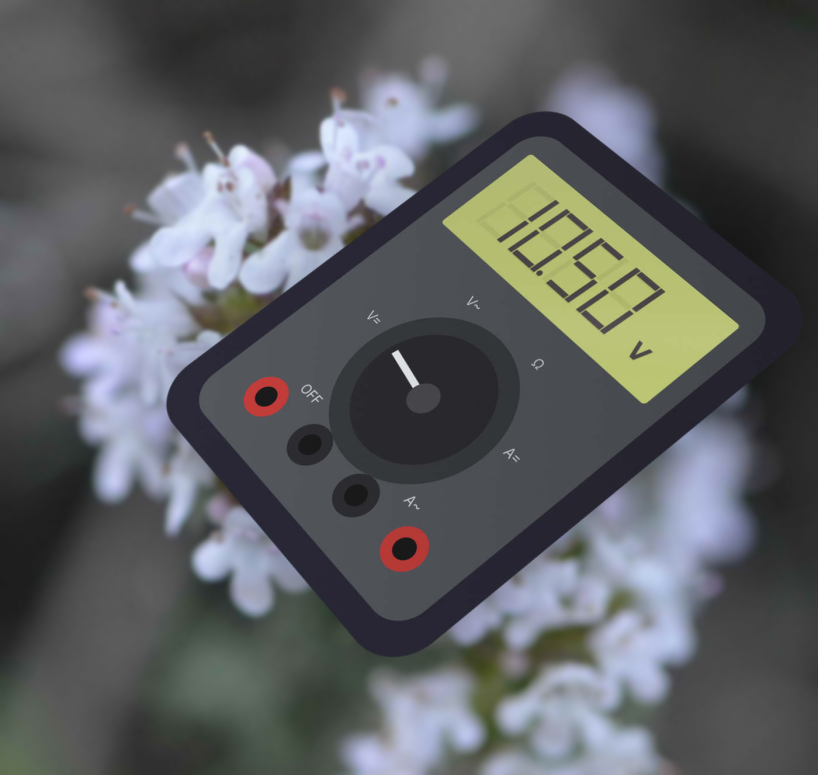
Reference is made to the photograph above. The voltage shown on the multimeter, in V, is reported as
10.50 V
